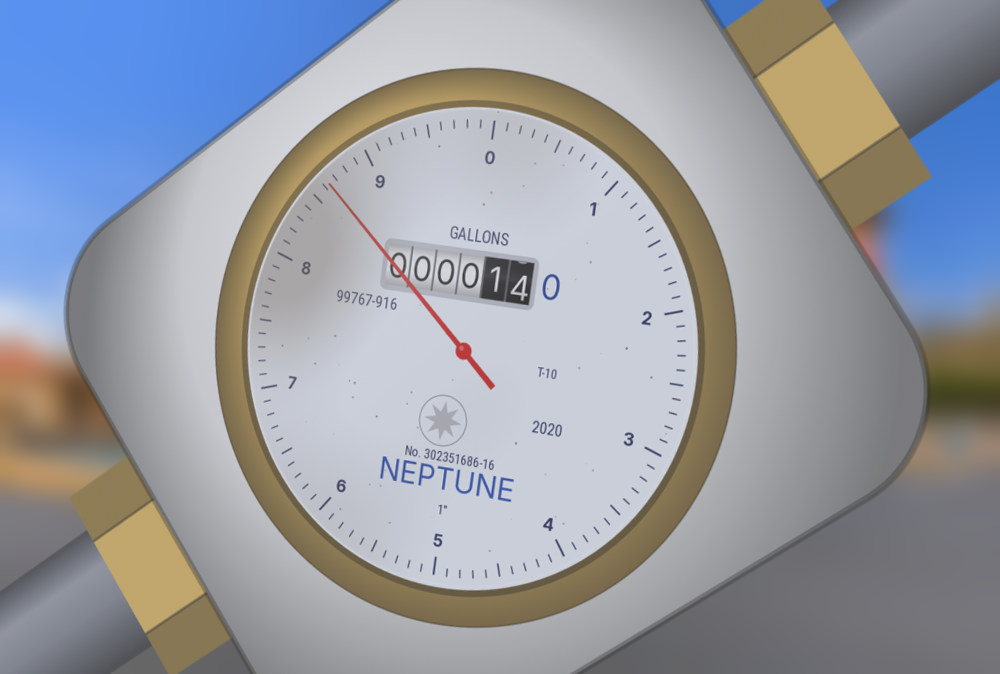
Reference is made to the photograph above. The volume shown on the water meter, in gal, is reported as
138.6 gal
